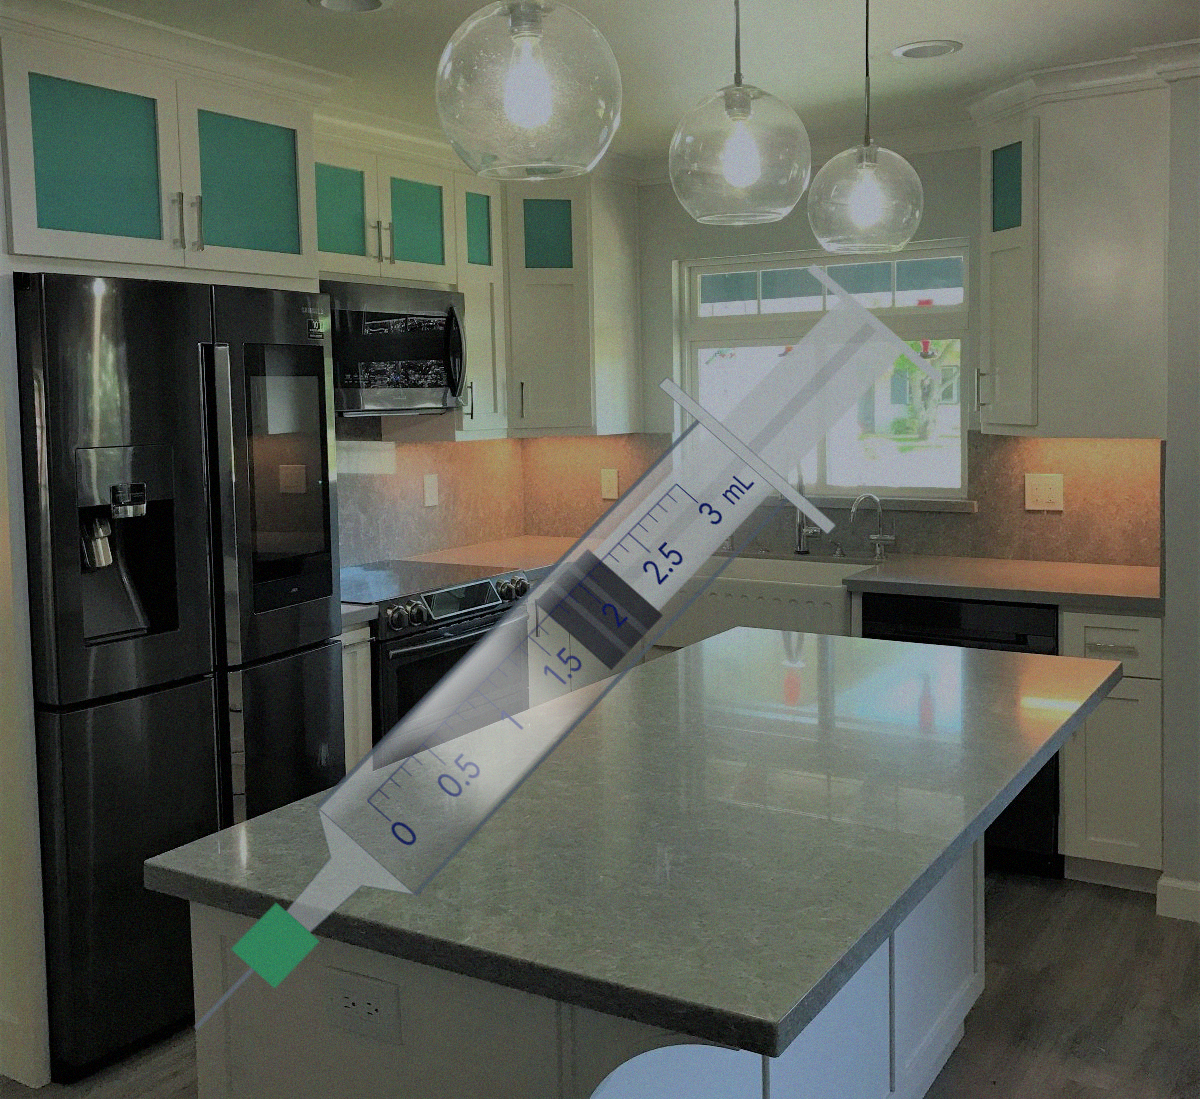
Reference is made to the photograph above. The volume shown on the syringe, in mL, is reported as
1.7 mL
